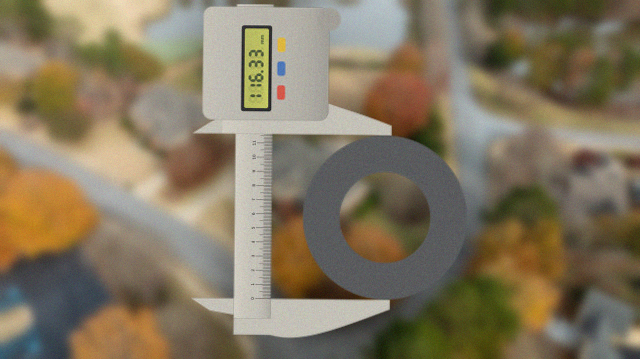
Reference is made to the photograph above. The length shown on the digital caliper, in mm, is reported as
116.33 mm
